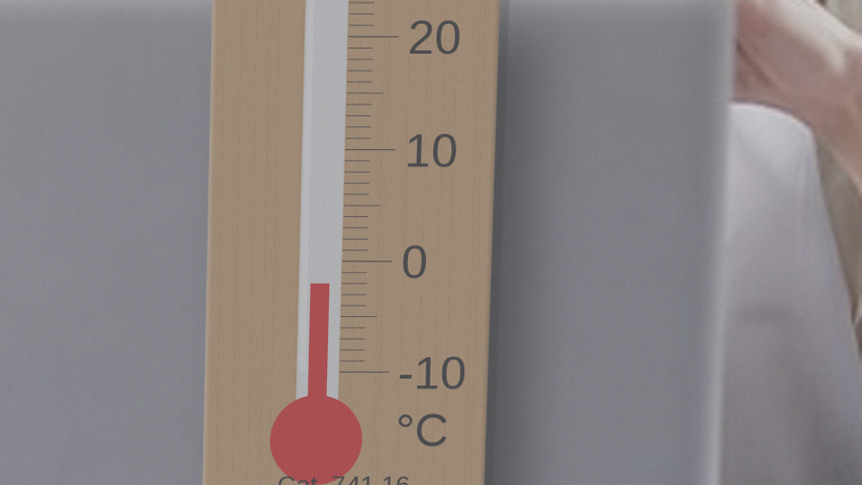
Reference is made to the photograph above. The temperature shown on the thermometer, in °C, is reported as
-2 °C
